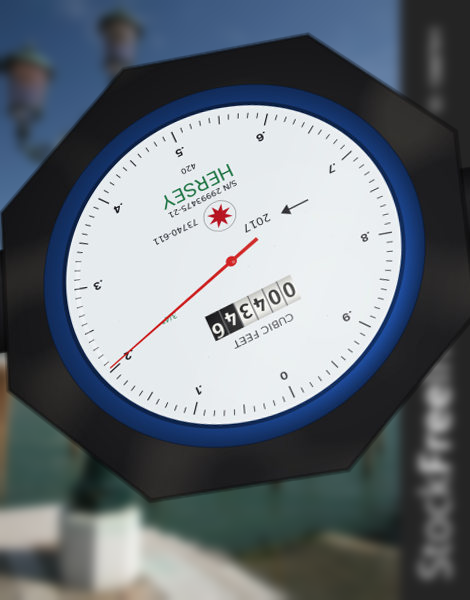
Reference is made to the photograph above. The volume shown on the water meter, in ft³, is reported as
4346.20 ft³
